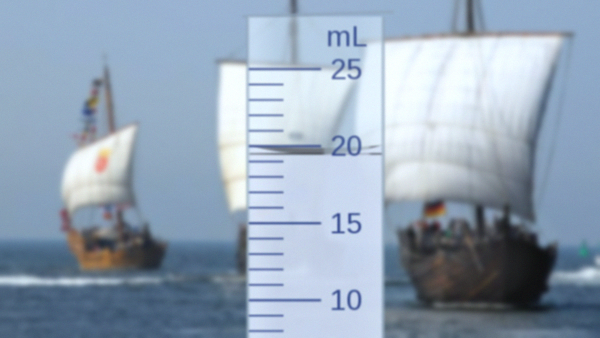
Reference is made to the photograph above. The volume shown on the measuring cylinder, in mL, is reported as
19.5 mL
